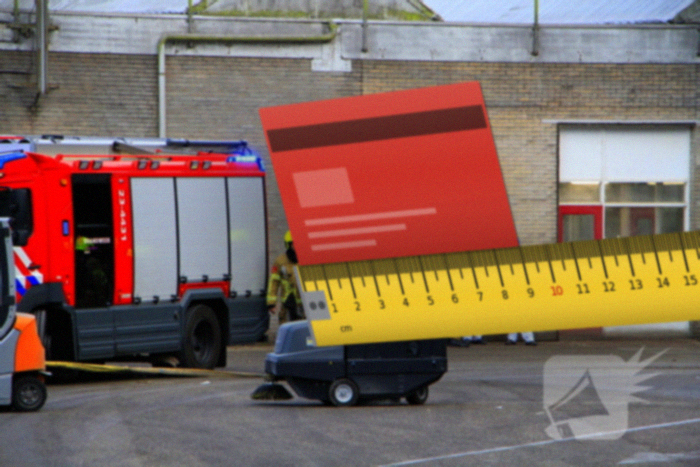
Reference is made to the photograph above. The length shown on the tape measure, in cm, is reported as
9 cm
